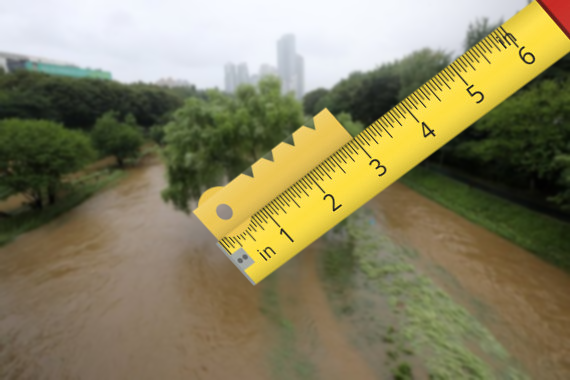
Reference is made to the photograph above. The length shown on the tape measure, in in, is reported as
3 in
